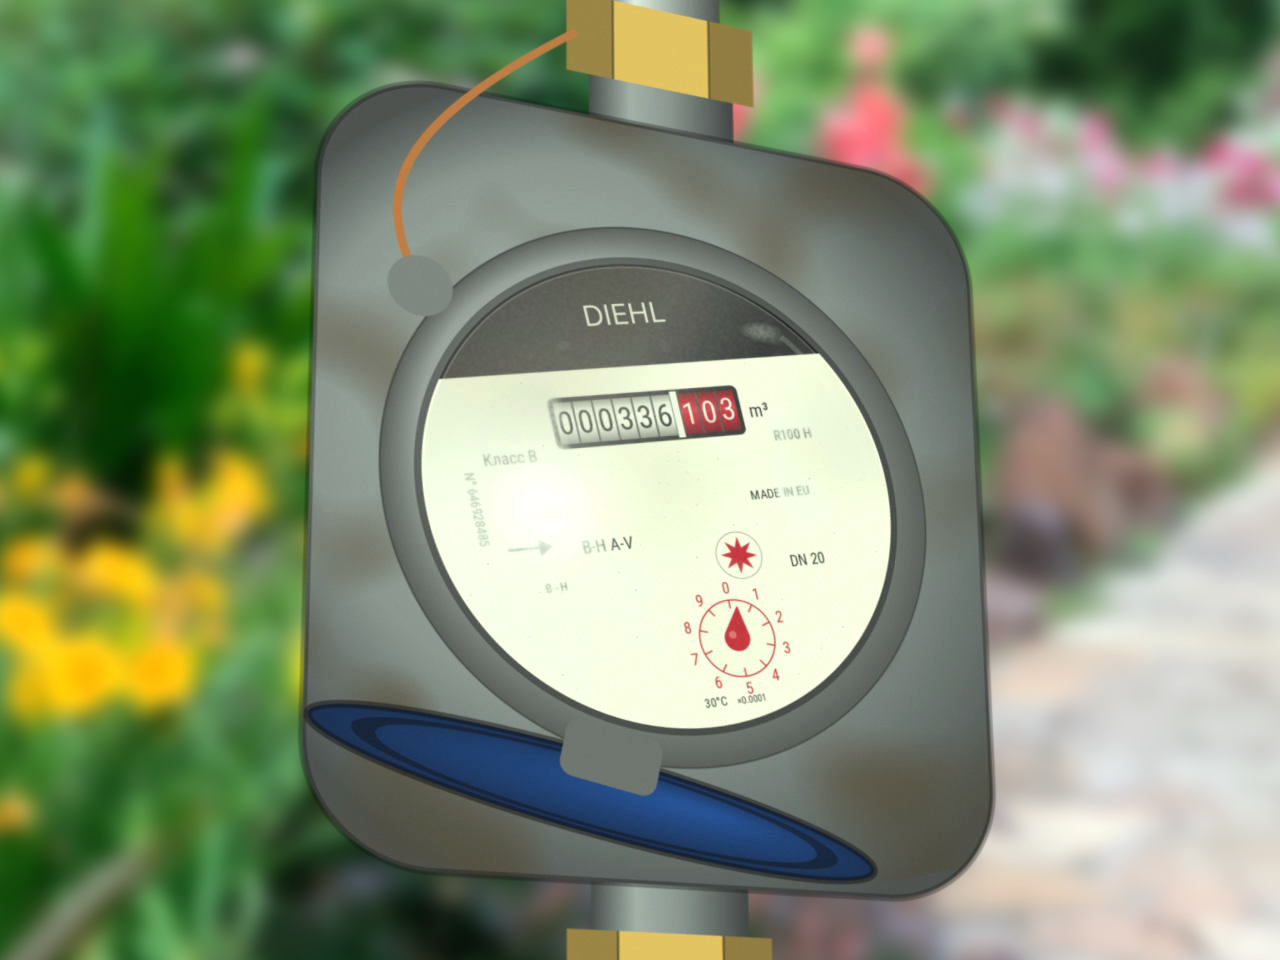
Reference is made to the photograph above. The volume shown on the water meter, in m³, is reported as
336.1030 m³
